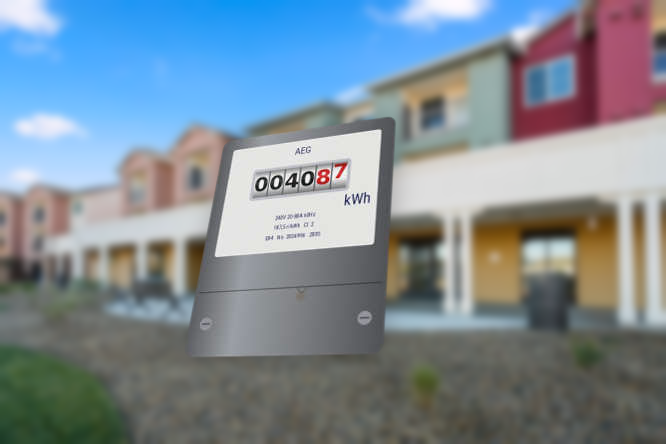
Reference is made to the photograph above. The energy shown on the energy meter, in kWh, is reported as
40.87 kWh
